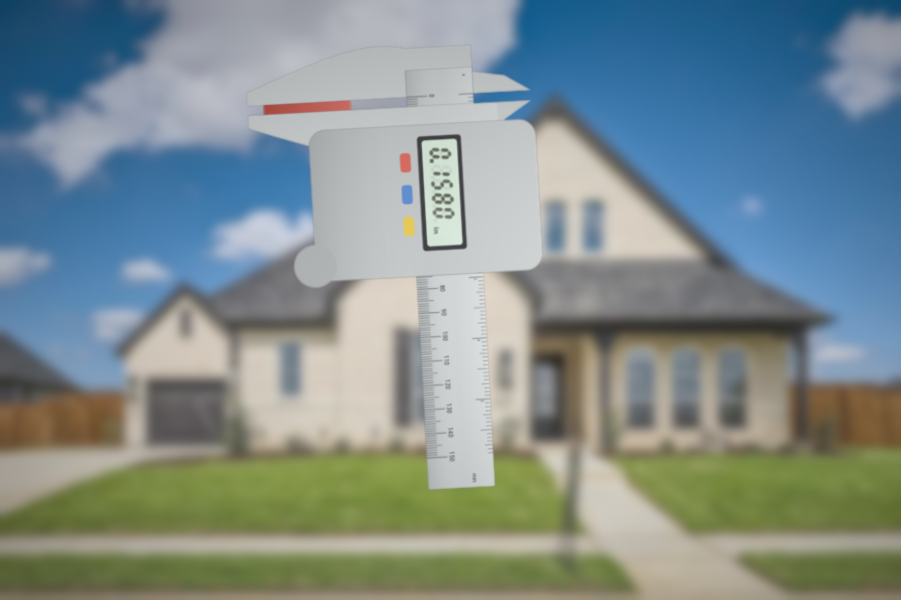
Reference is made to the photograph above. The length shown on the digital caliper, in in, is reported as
0.1580 in
